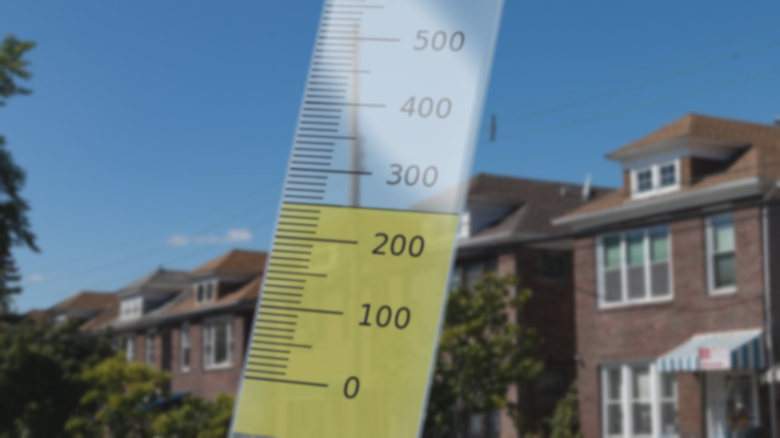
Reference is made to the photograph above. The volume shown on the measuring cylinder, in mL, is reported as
250 mL
